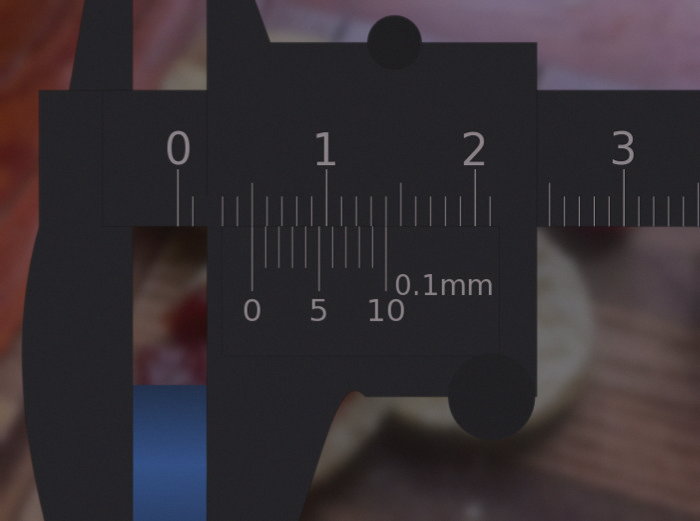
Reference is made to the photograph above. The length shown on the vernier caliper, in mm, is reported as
5.0 mm
